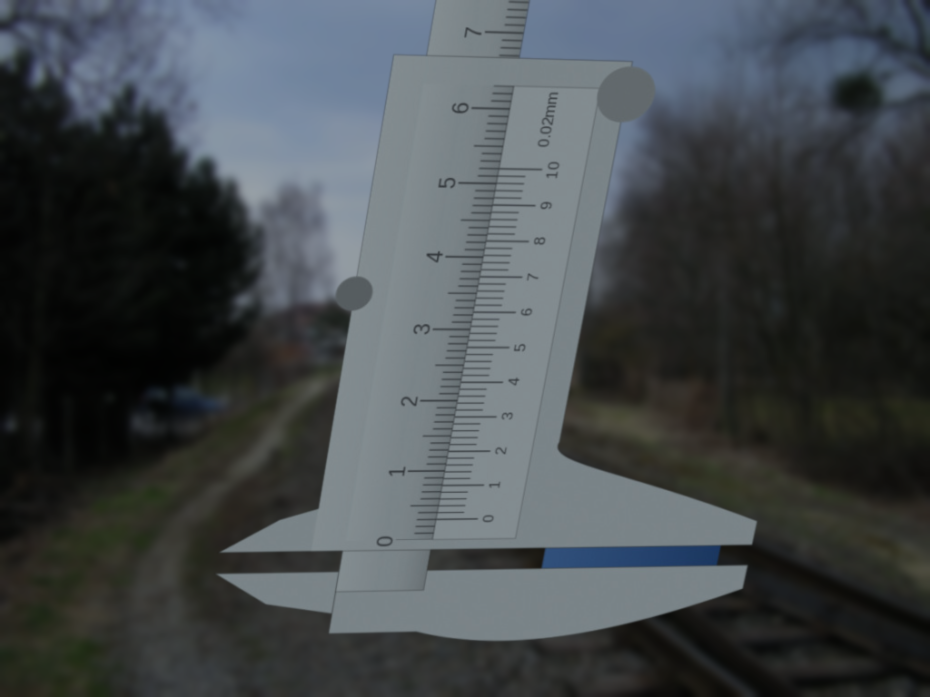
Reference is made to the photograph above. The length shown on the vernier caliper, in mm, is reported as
3.0 mm
